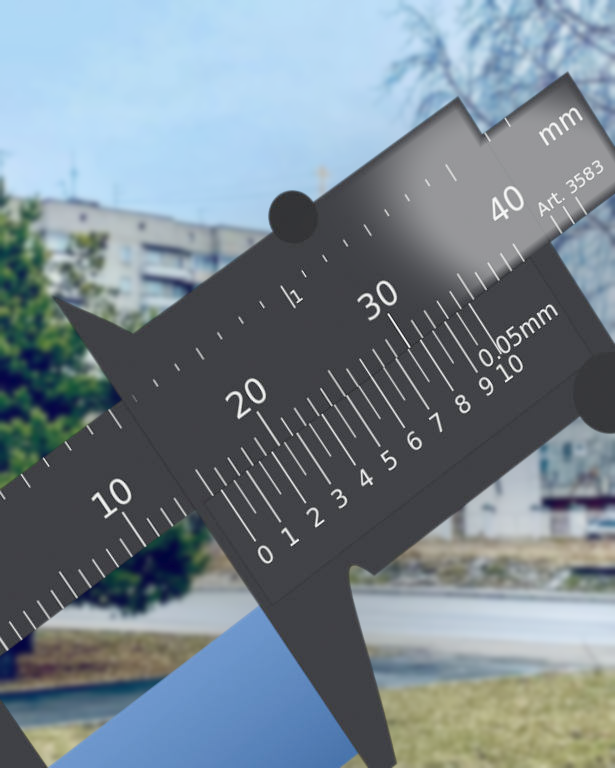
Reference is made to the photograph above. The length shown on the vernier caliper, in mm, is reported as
15.6 mm
